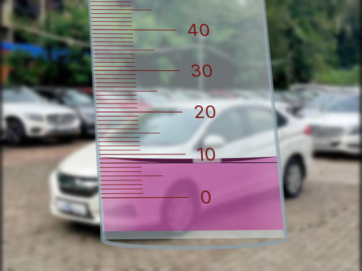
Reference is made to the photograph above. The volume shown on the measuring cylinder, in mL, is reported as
8 mL
